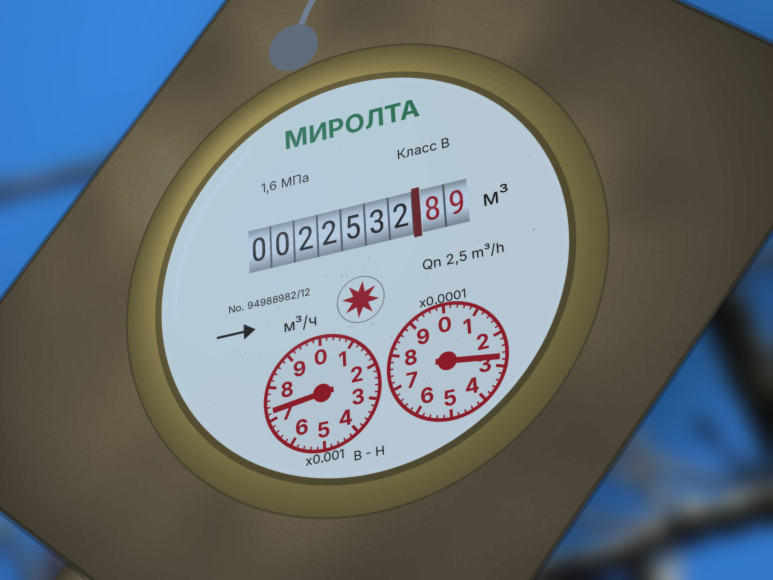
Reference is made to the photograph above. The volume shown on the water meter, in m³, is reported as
22532.8972 m³
